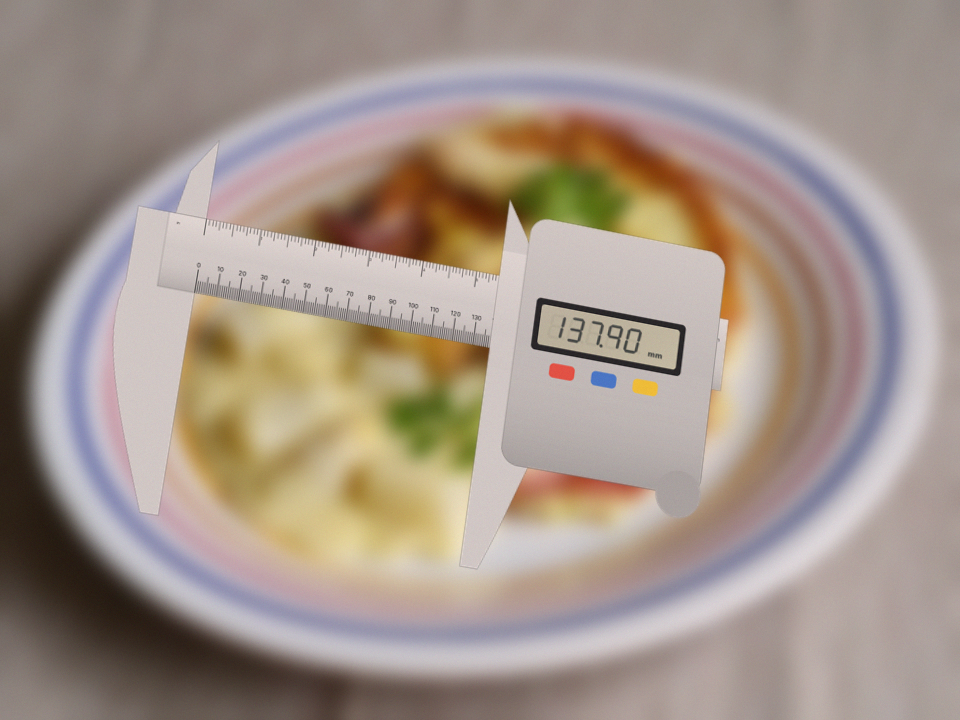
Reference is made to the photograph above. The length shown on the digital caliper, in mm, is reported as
137.90 mm
